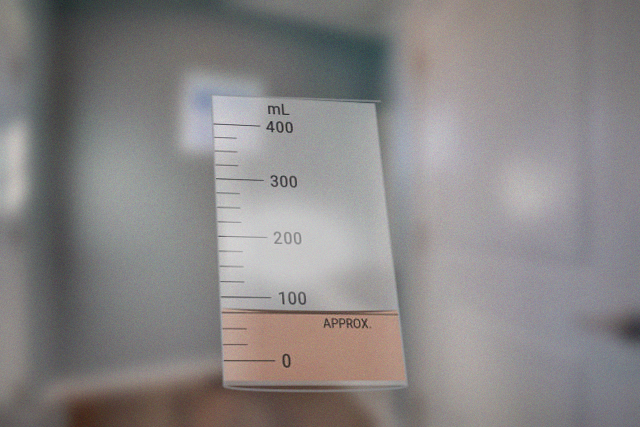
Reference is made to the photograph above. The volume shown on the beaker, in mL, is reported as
75 mL
